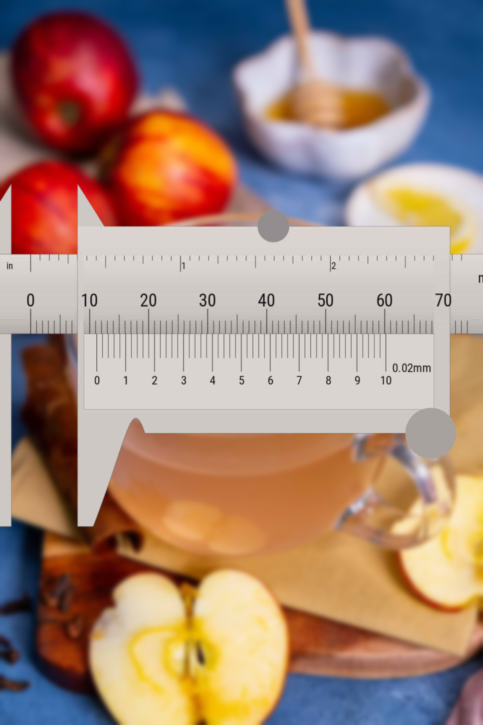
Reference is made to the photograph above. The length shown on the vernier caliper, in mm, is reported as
11.2 mm
